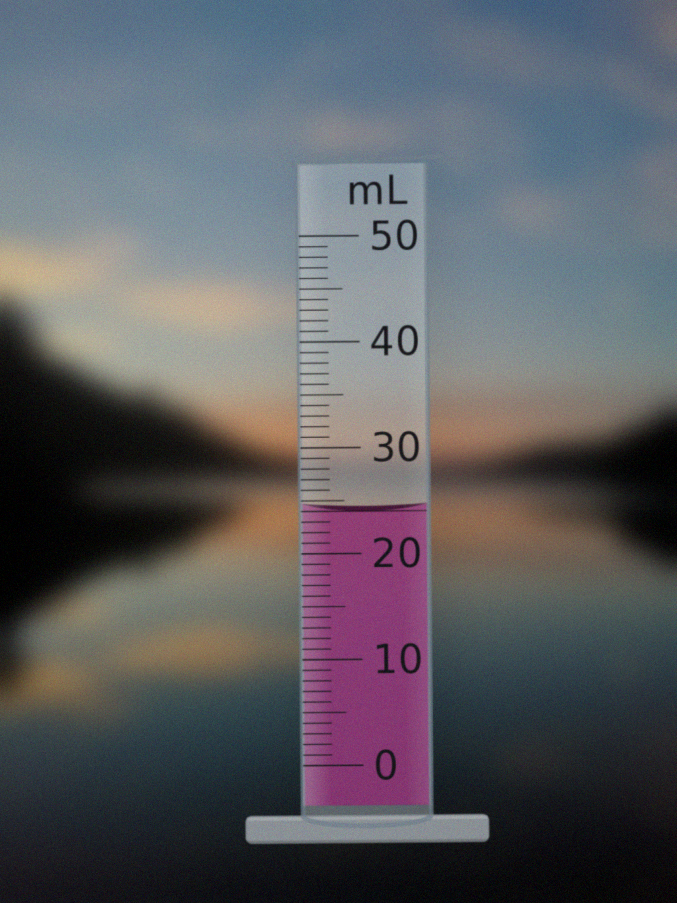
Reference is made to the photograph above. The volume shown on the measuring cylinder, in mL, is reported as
24 mL
